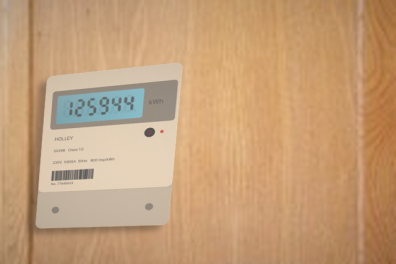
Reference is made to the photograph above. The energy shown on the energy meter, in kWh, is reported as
125944 kWh
